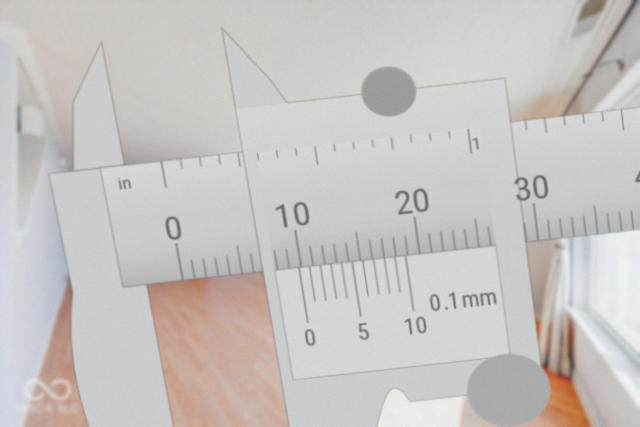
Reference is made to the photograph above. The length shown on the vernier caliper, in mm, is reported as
9.8 mm
